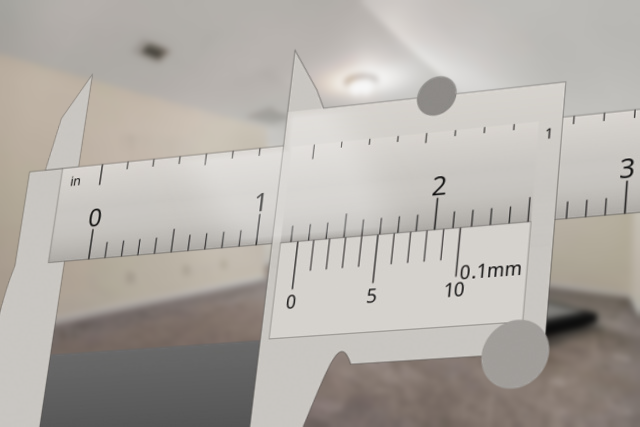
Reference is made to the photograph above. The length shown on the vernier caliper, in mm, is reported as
12.4 mm
